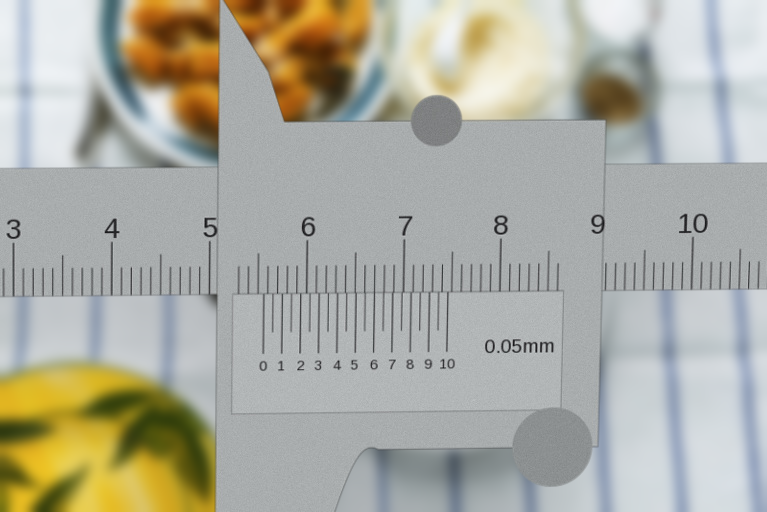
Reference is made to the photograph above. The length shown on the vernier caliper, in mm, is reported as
55.6 mm
